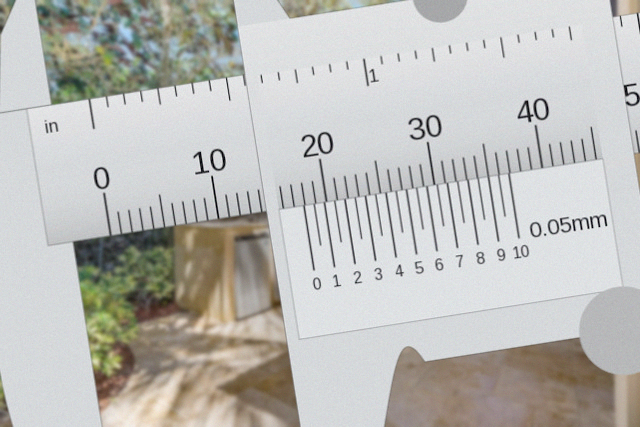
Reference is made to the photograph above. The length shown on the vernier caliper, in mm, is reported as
17.9 mm
